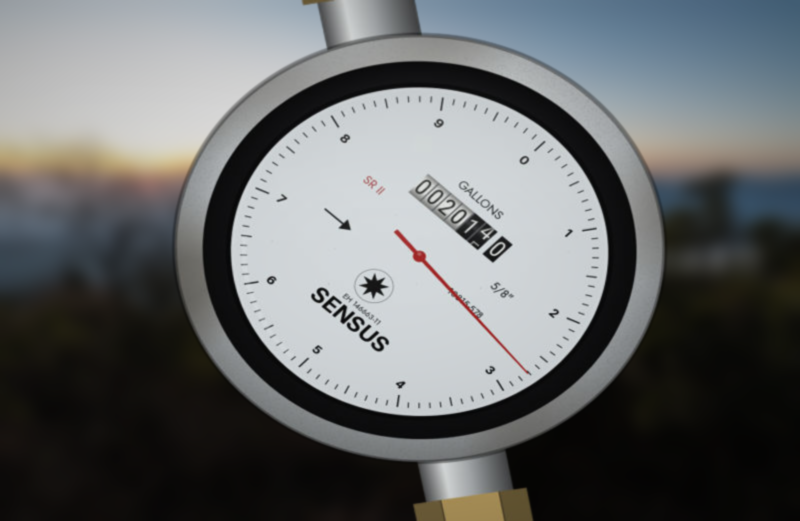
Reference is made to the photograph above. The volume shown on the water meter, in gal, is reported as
20142.7 gal
